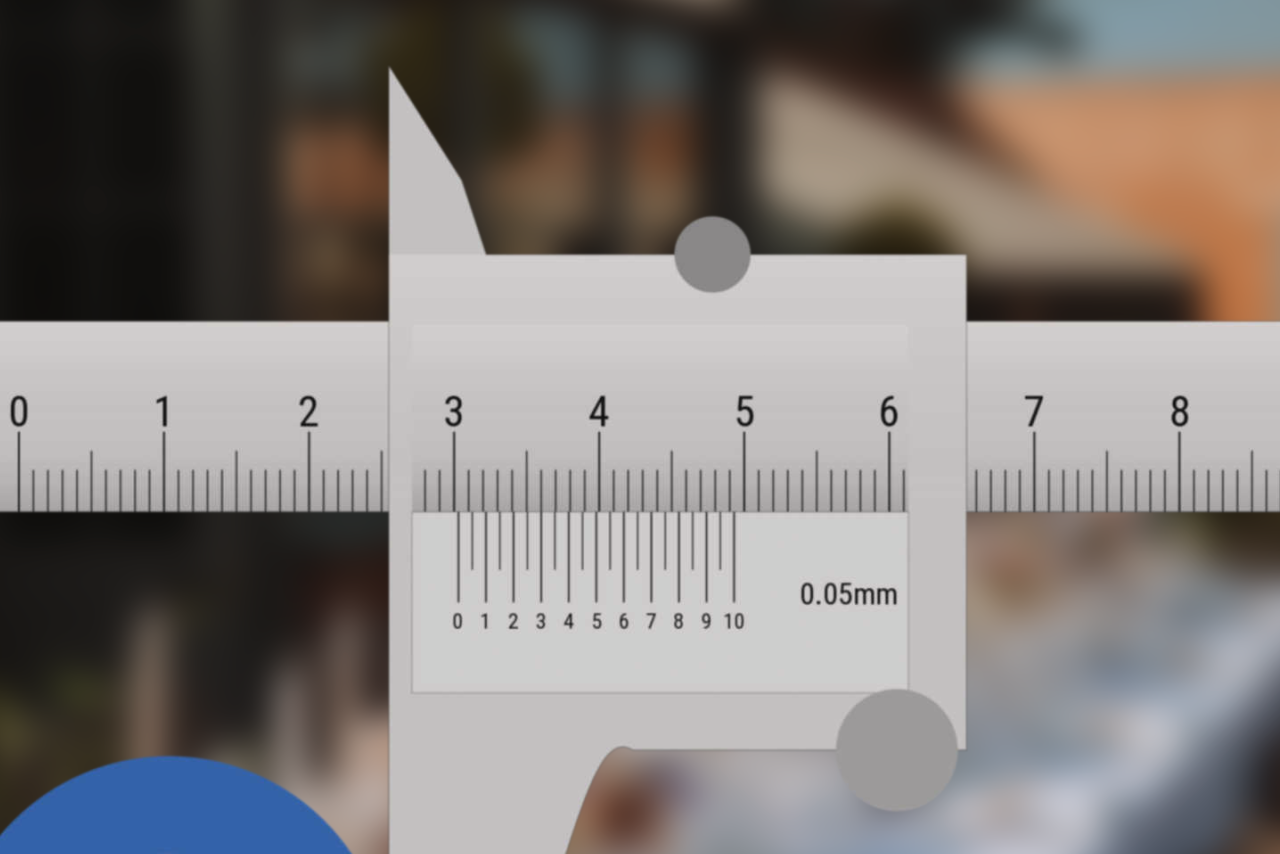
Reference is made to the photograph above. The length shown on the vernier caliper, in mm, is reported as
30.3 mm
